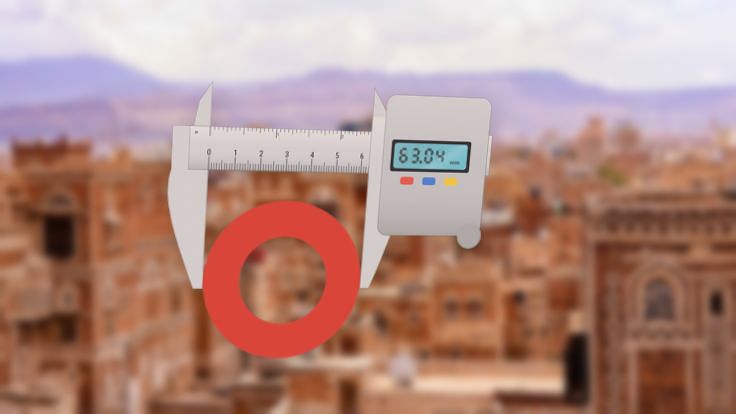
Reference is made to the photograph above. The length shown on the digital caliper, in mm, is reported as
63.04 mm
